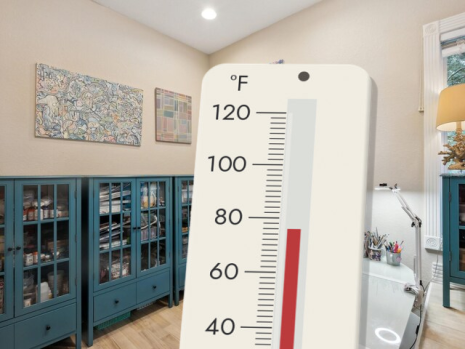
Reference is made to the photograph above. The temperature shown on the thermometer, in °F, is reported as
76 °F
